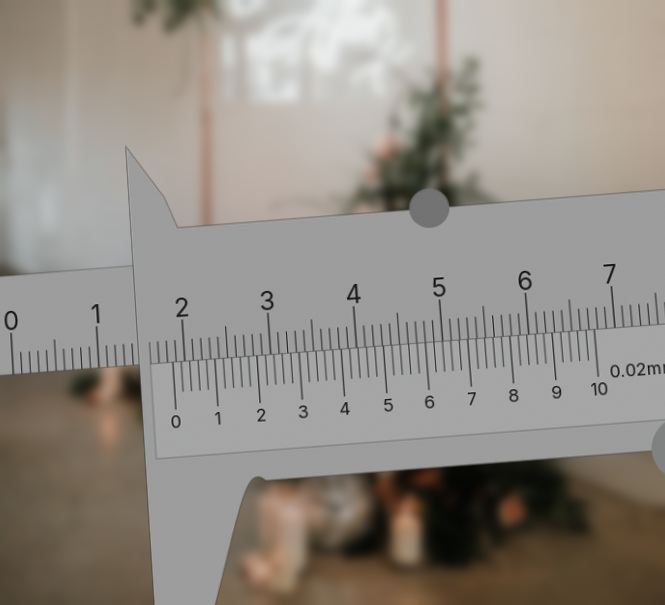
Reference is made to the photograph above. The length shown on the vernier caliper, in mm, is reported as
18.6 mm
